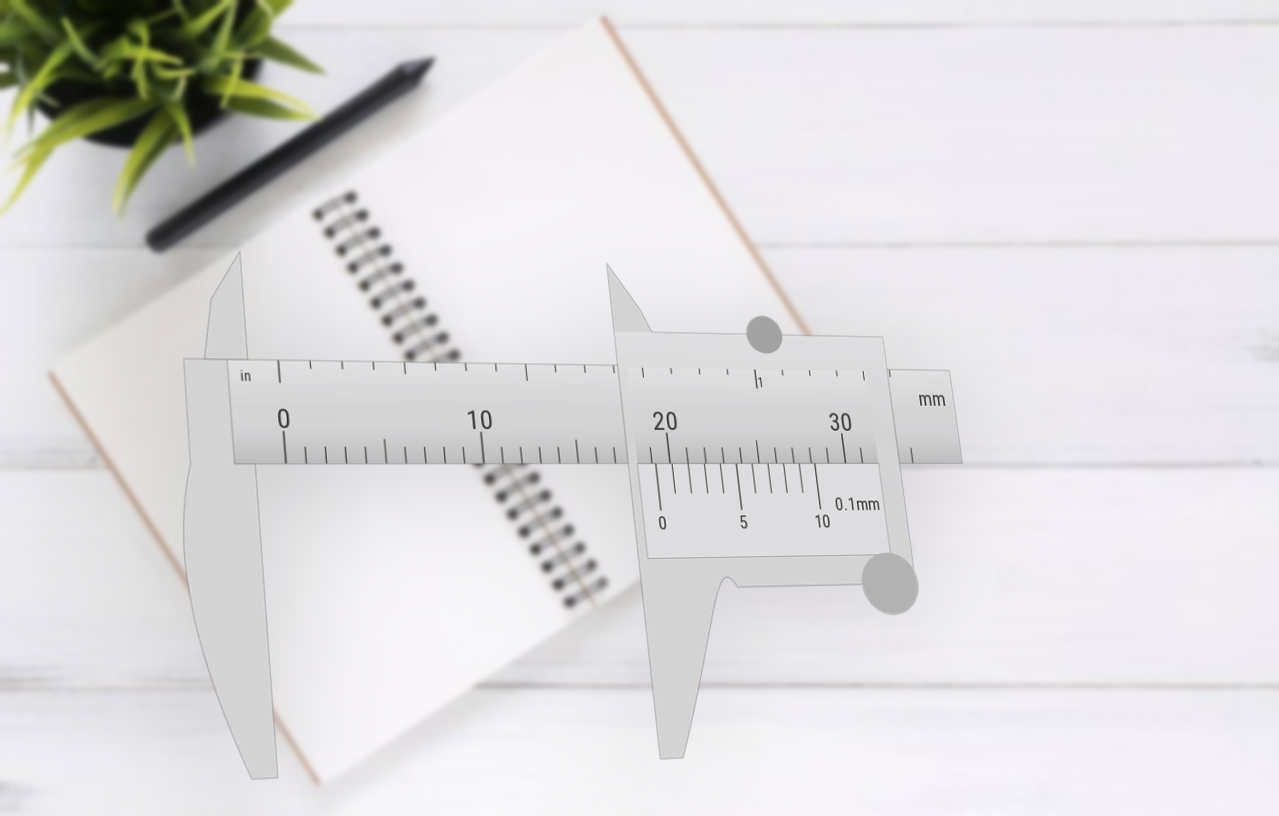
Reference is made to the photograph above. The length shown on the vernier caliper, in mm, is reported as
19.2 mm
